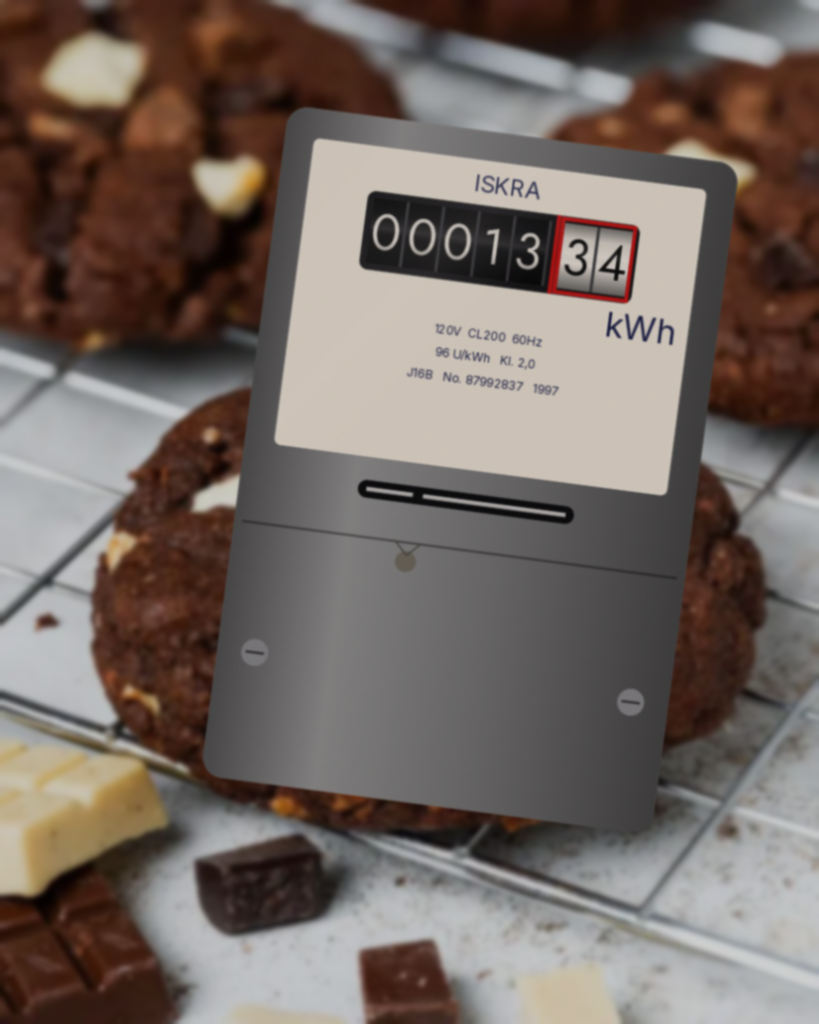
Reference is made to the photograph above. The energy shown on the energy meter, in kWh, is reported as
13.34 kWh
